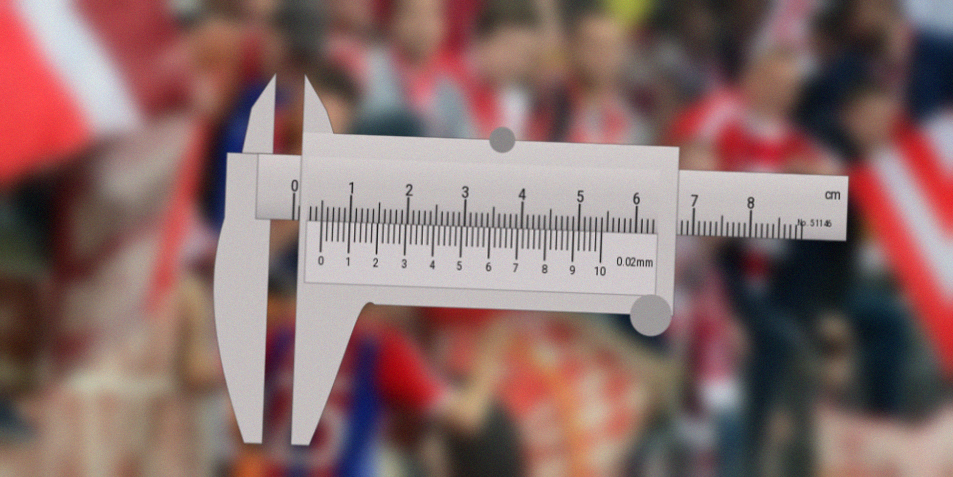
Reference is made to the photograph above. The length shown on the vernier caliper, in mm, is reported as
5.0 mm
